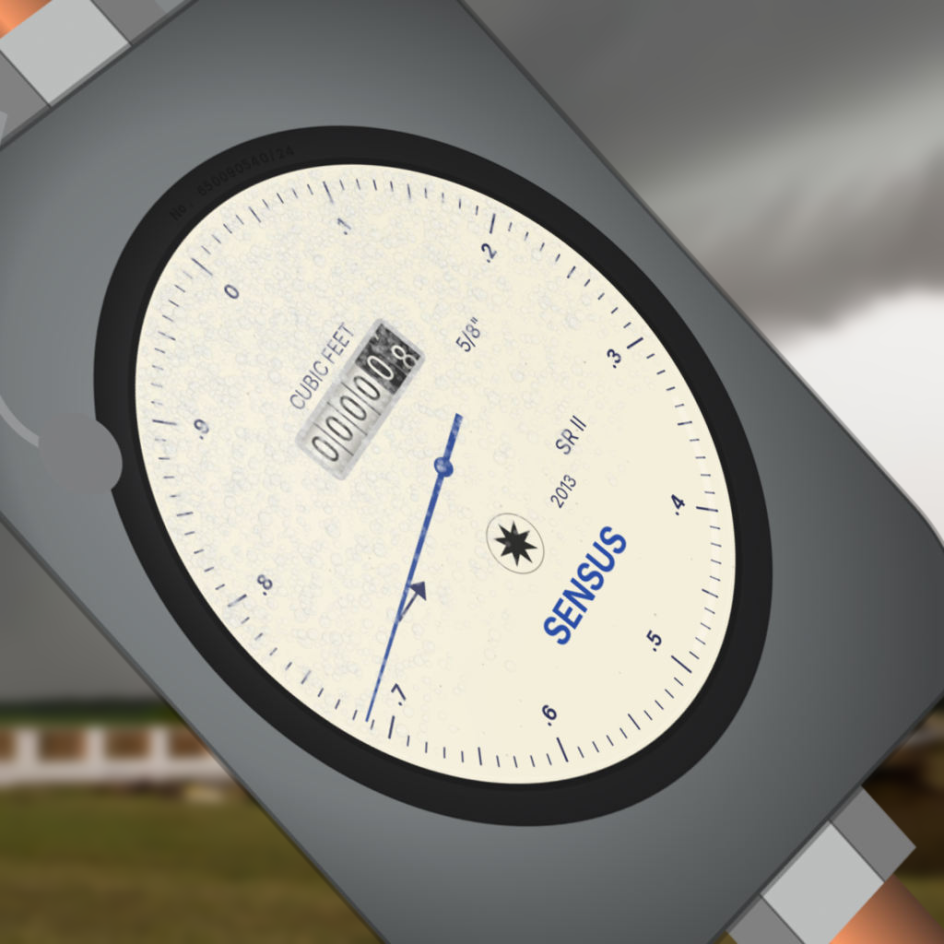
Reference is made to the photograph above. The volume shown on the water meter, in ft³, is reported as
7.71 ft³
